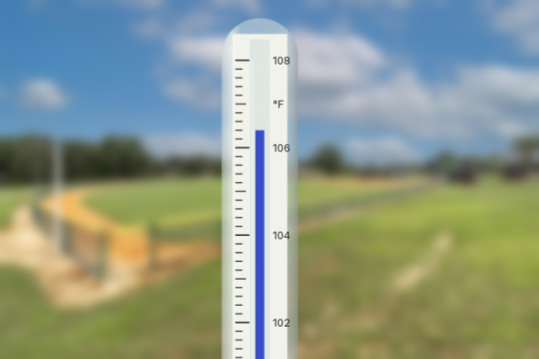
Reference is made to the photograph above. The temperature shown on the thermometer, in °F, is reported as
106.4 °F
